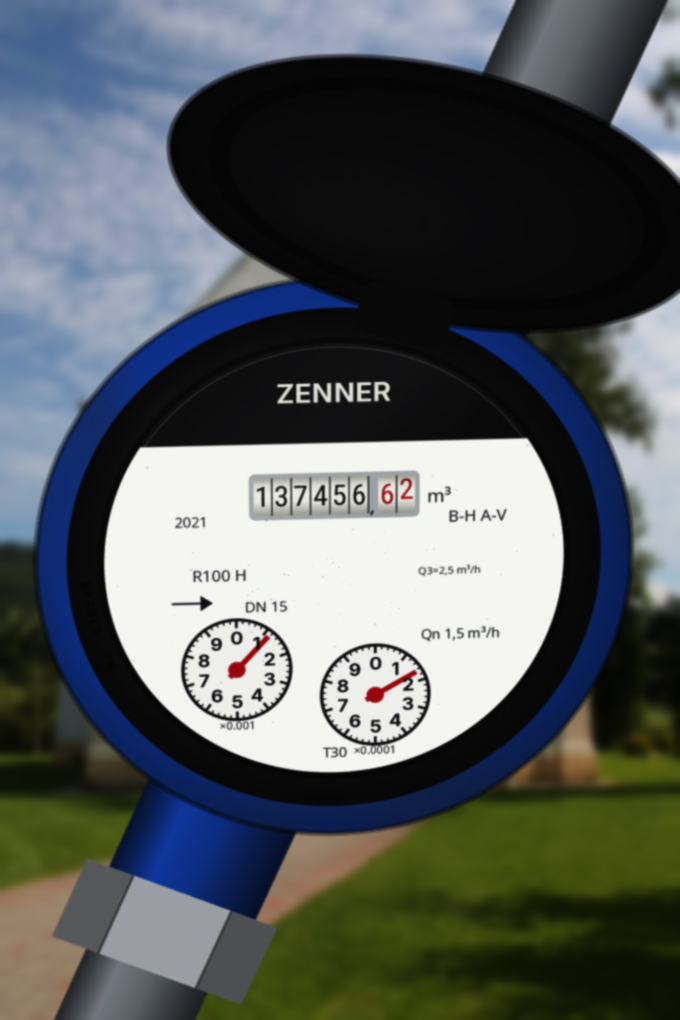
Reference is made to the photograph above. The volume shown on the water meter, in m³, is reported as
137456.6211 m³
